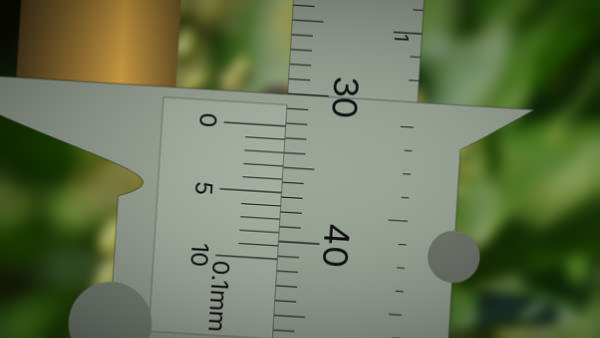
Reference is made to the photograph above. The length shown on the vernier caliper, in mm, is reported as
32.2 mm
